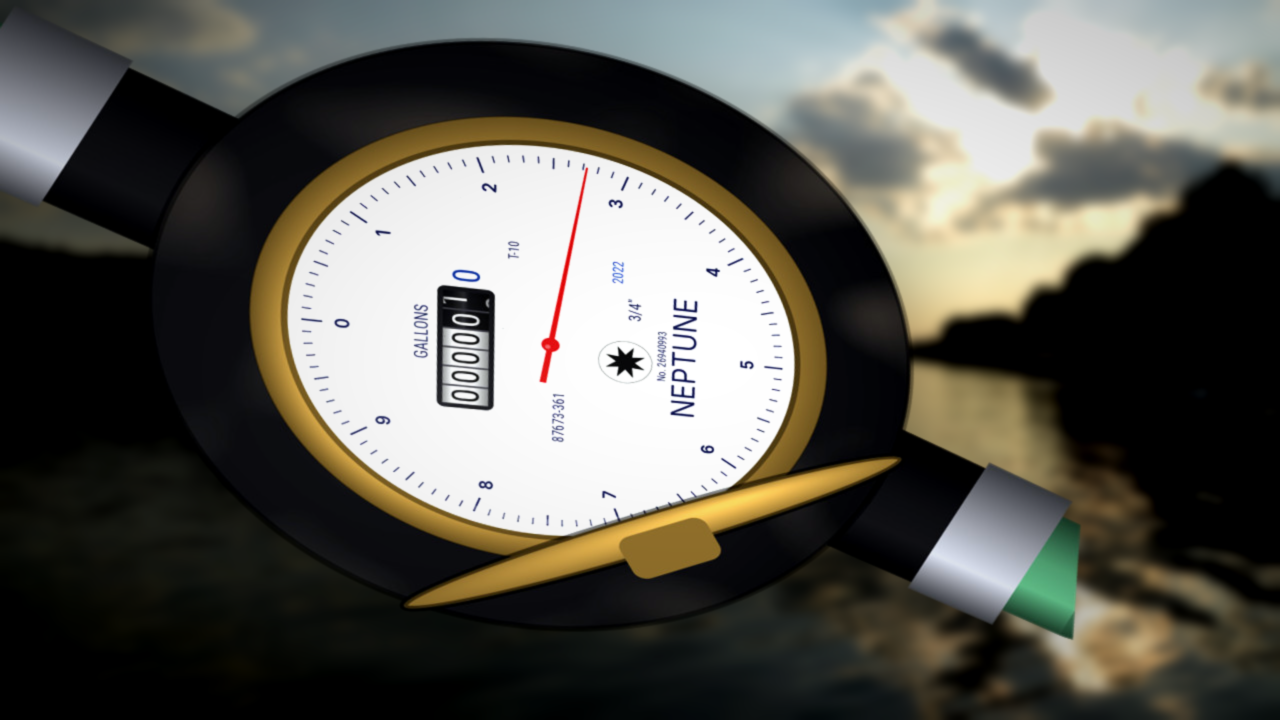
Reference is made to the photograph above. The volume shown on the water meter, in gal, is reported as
12.7 gal
